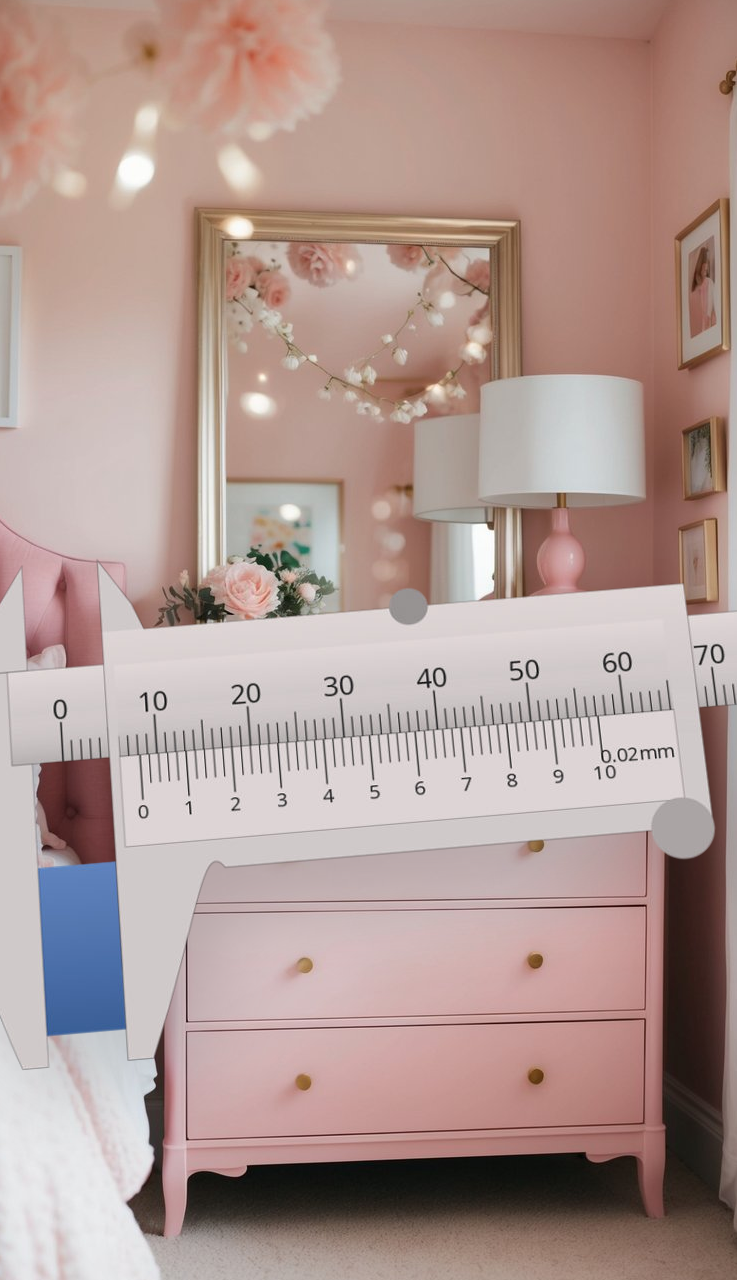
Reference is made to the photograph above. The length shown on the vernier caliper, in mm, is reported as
8.2 mm
